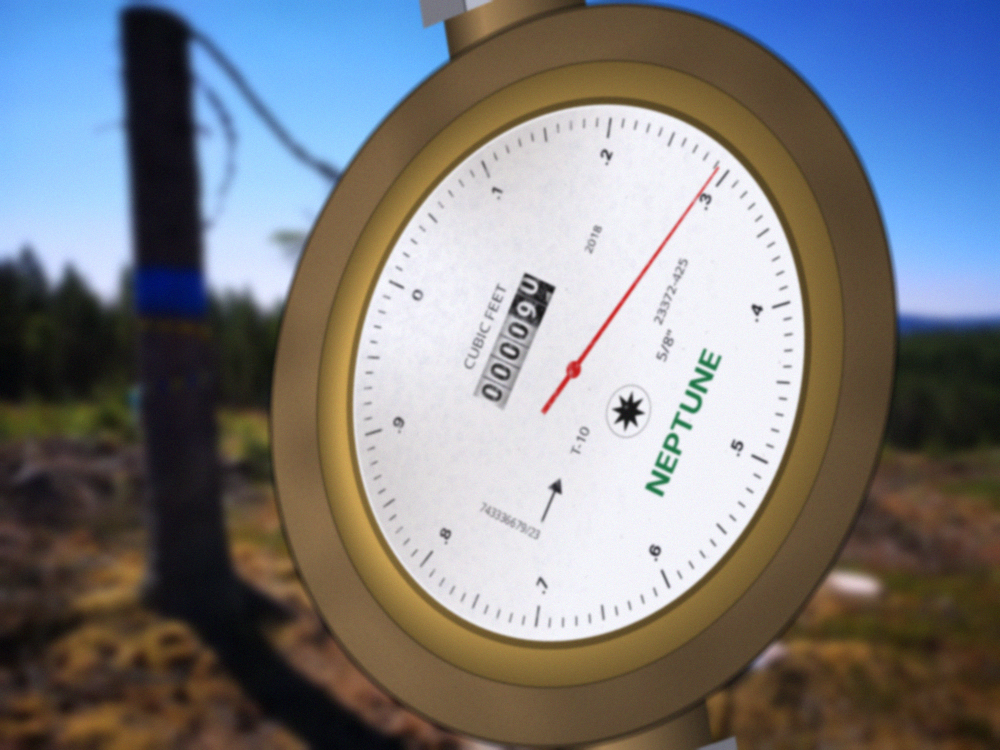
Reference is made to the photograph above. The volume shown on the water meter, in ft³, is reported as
90.29 ft³
